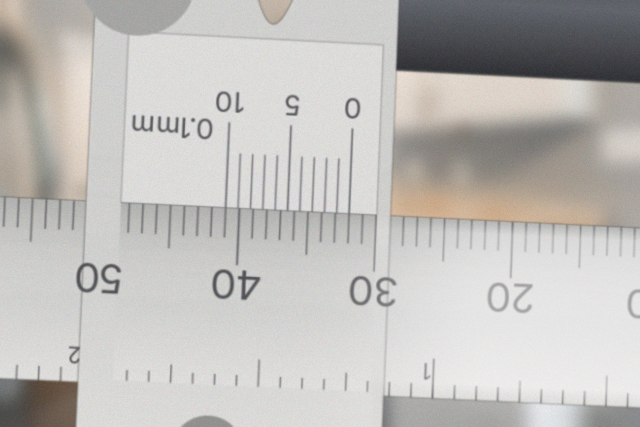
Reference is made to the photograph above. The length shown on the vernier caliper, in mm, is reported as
32.0 mm
